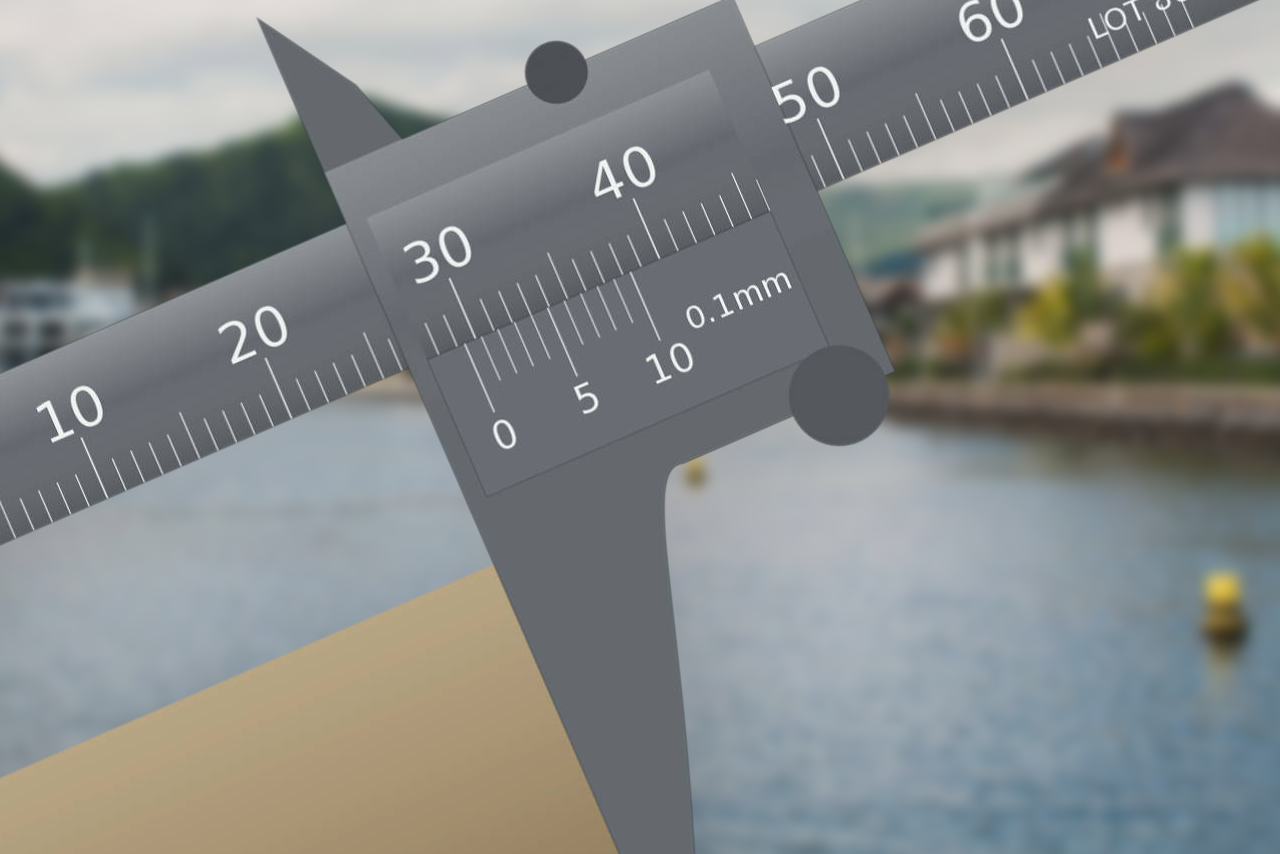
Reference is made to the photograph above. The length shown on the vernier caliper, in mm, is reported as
29.4 mm
